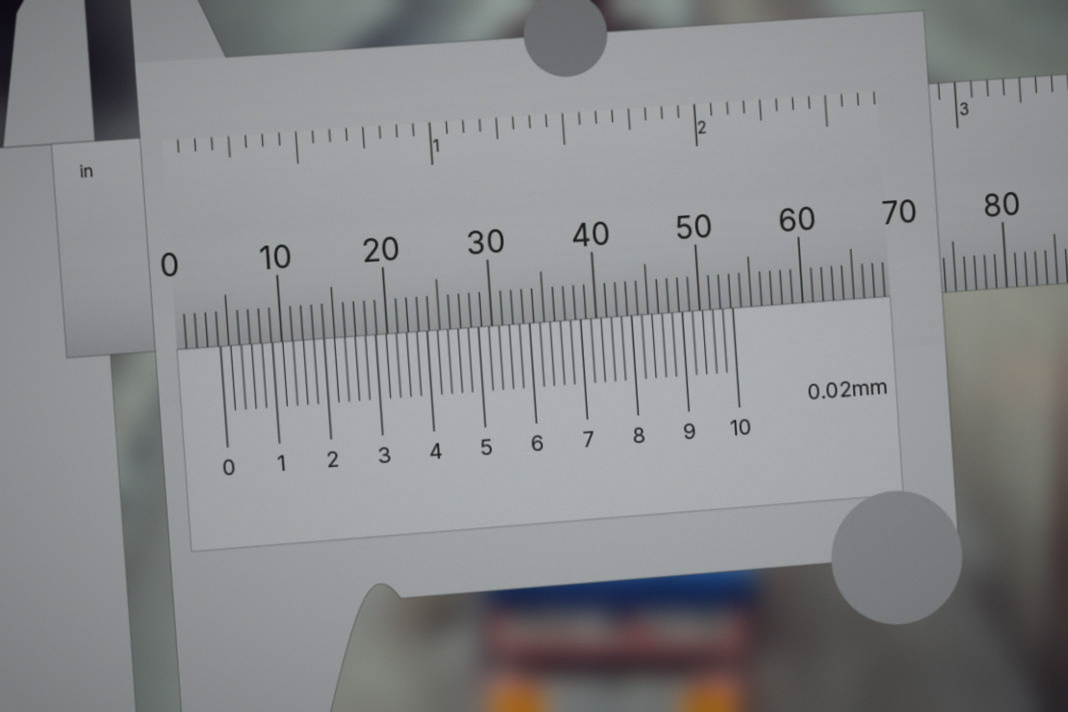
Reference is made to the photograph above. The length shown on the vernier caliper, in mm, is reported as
4.2 mm
